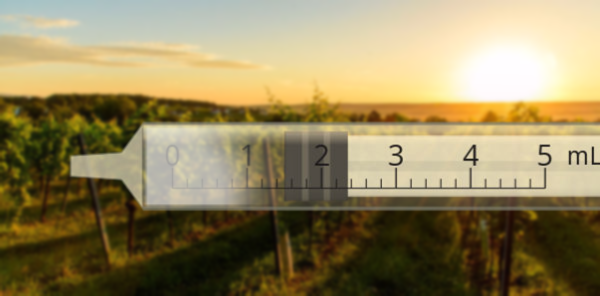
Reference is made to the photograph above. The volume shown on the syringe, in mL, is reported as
1.5 mL
